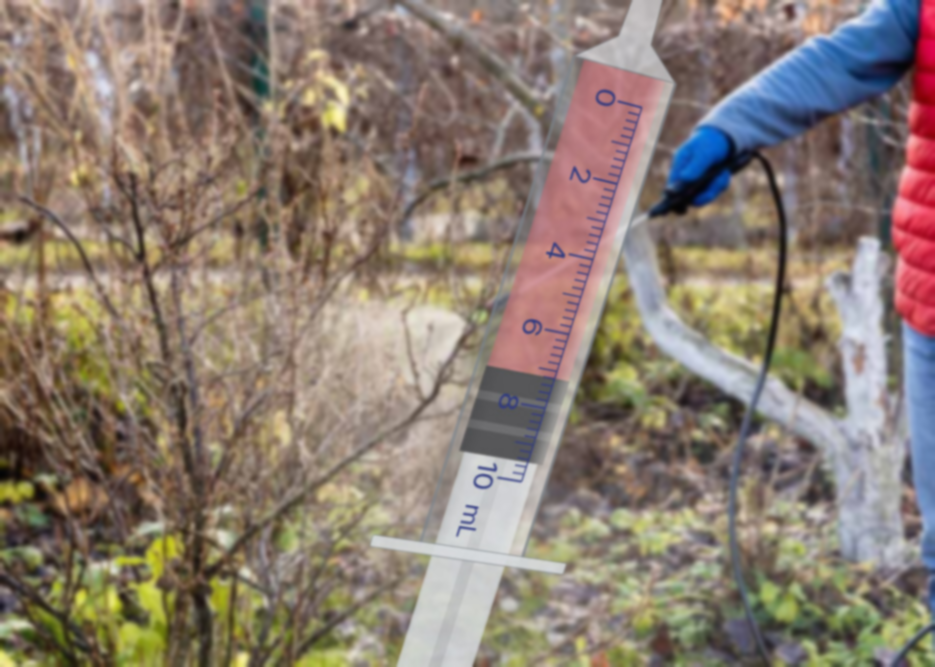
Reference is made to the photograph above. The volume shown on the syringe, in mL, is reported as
7.2 mL
